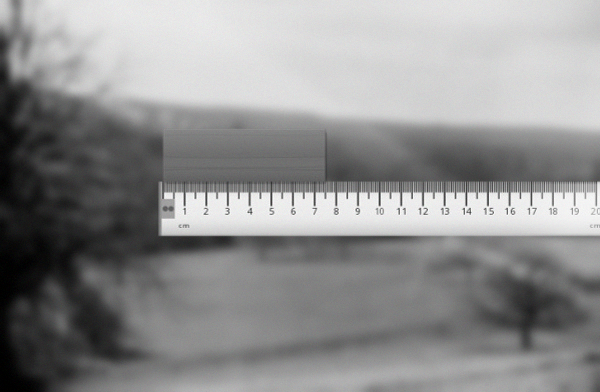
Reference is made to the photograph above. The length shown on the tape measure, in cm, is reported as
7.5 cm
